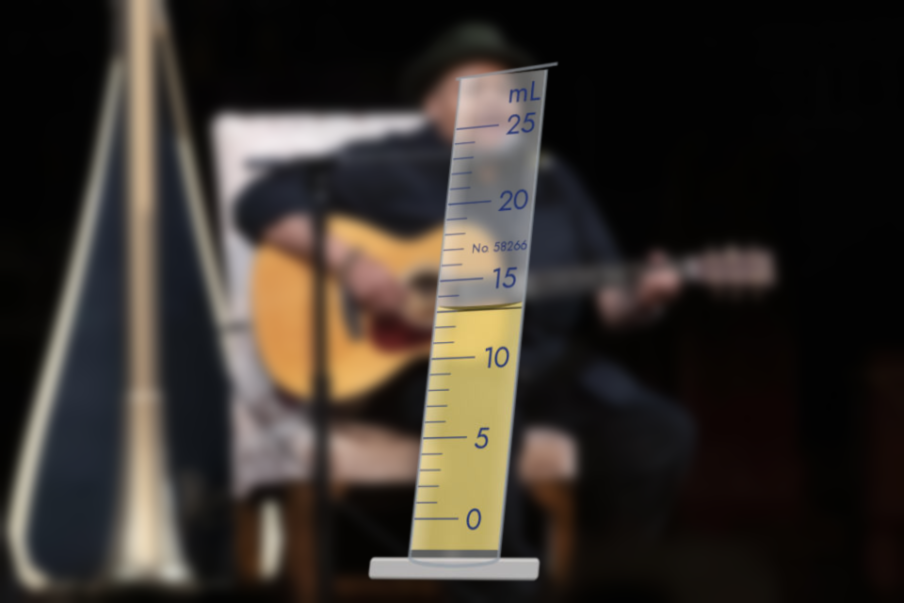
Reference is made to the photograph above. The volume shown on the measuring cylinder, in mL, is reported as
13 mL
